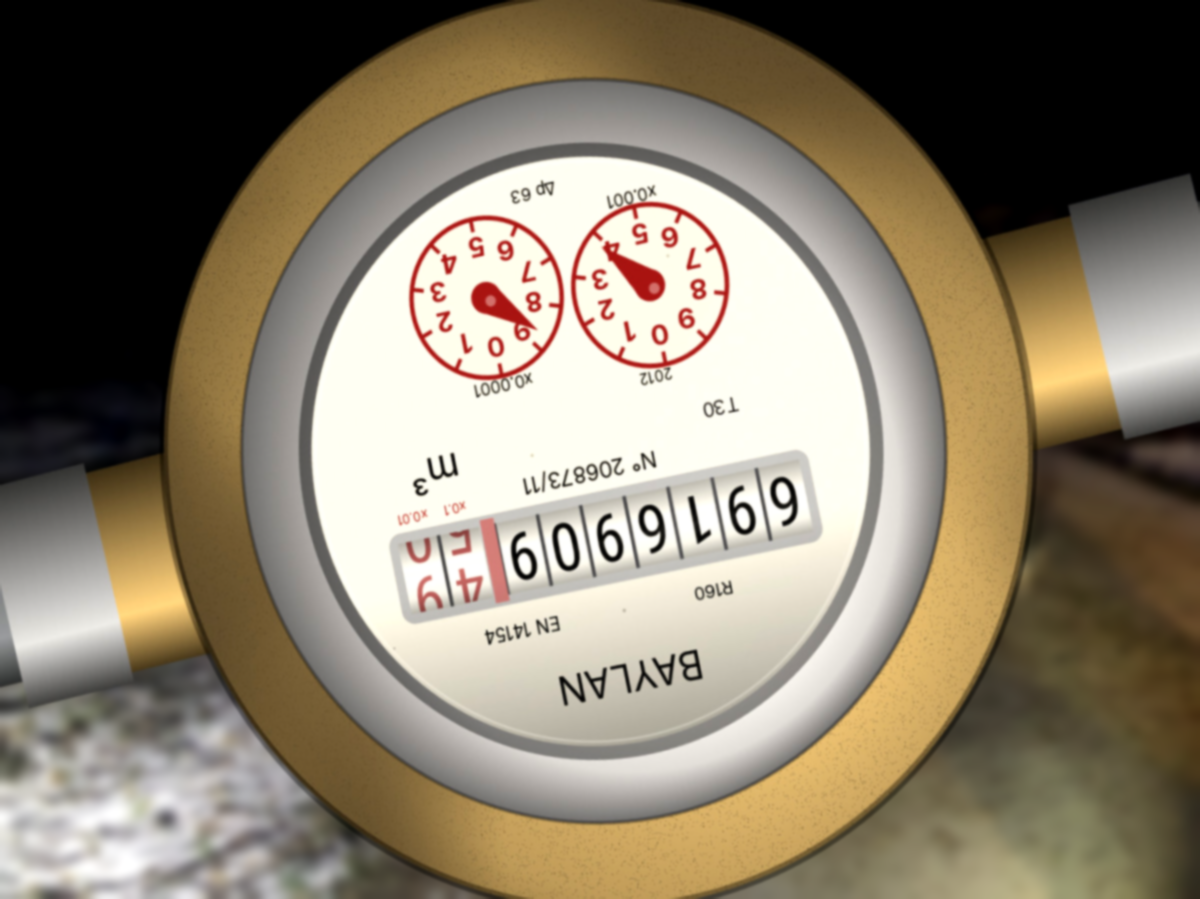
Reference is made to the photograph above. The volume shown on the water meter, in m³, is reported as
6916909.4938 m³
